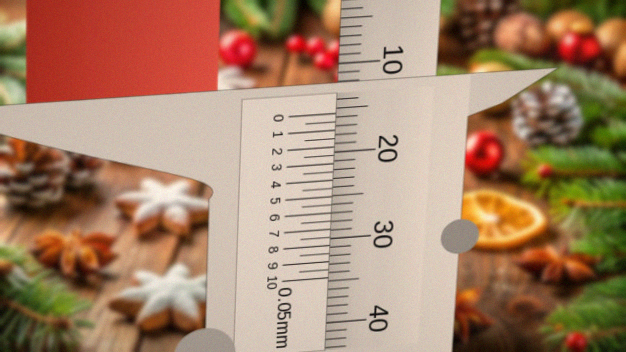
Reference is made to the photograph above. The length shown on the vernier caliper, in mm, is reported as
15.6 mm
